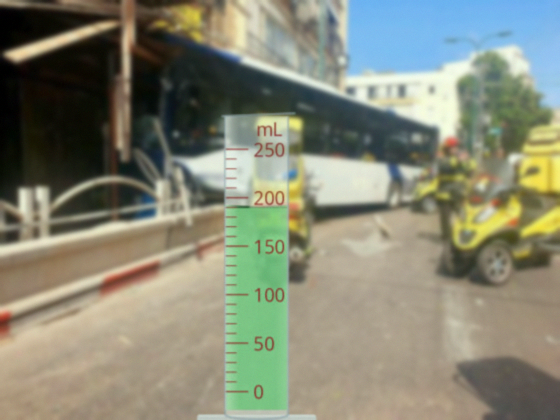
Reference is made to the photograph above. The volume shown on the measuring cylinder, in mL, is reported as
190 mL
